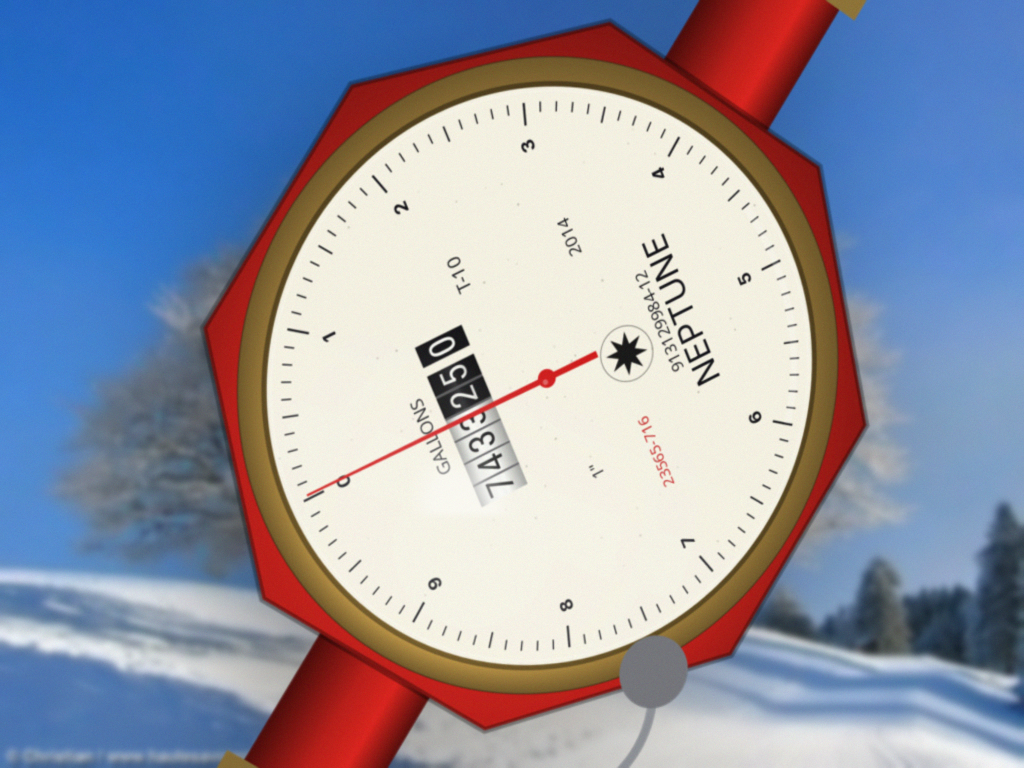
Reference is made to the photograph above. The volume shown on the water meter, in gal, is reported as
7433250.0 gal
